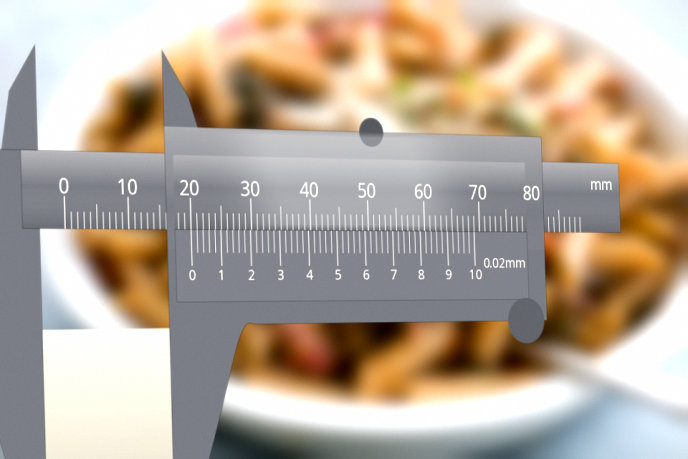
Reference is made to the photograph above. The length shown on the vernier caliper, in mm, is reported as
20.0 mm
